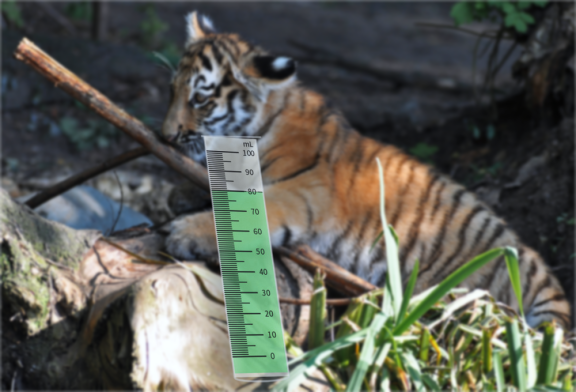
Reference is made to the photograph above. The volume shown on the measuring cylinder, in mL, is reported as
80 mL
